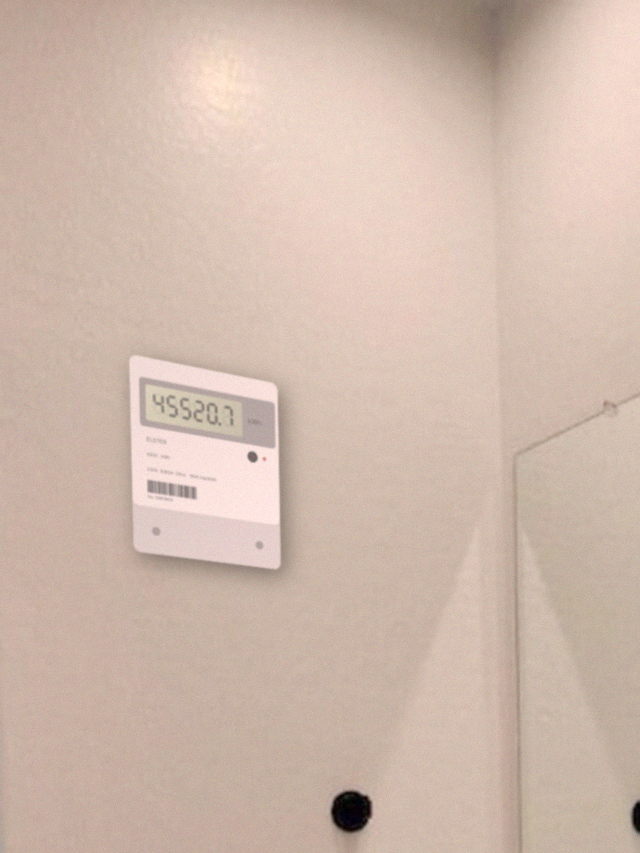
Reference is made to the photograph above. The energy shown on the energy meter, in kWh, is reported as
45520.7 kWh
